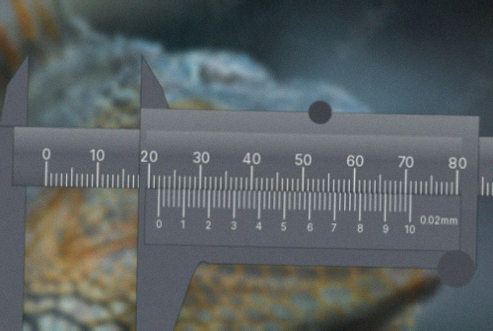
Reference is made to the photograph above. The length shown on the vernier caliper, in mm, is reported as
22.0 mm
